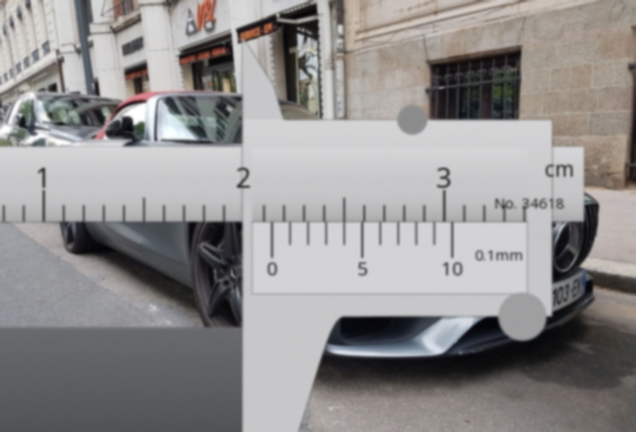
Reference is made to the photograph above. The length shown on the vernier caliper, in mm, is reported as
21.4 mm
